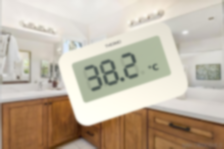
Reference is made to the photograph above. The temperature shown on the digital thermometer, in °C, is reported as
38.2 °C
